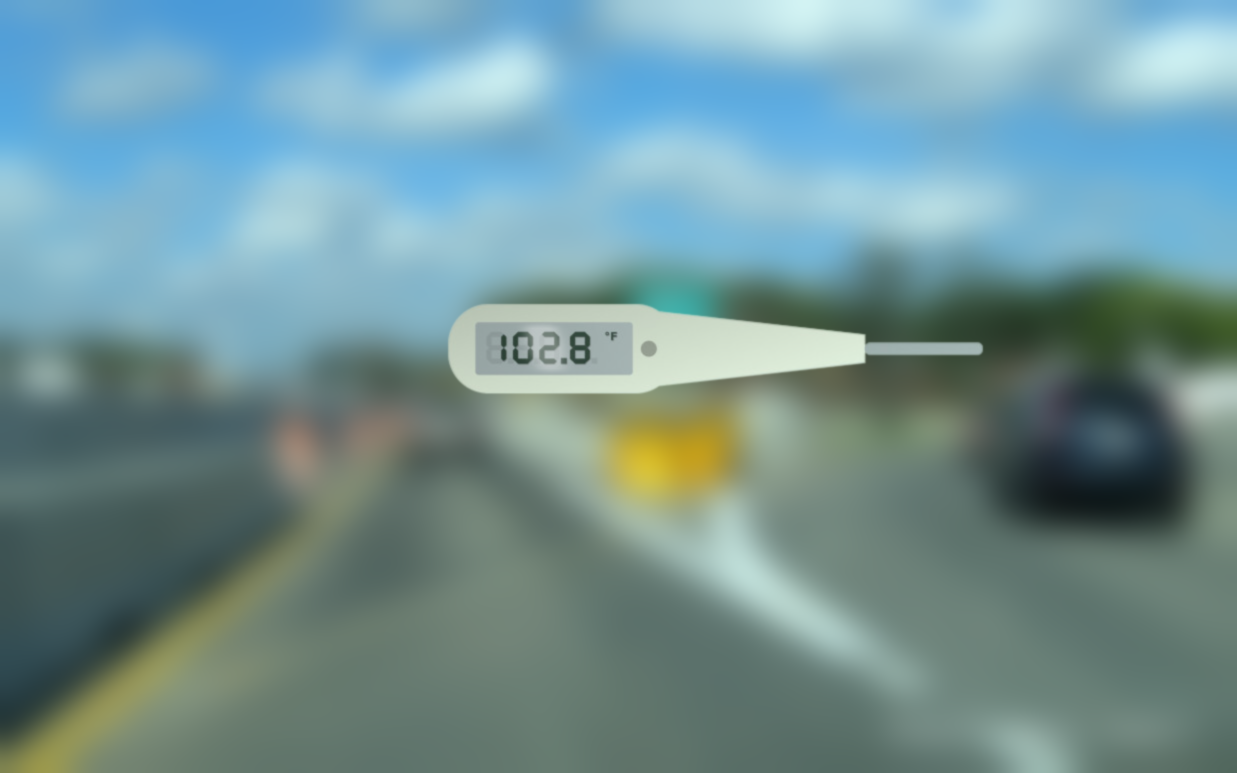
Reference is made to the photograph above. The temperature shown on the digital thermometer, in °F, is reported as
102.8 °F
